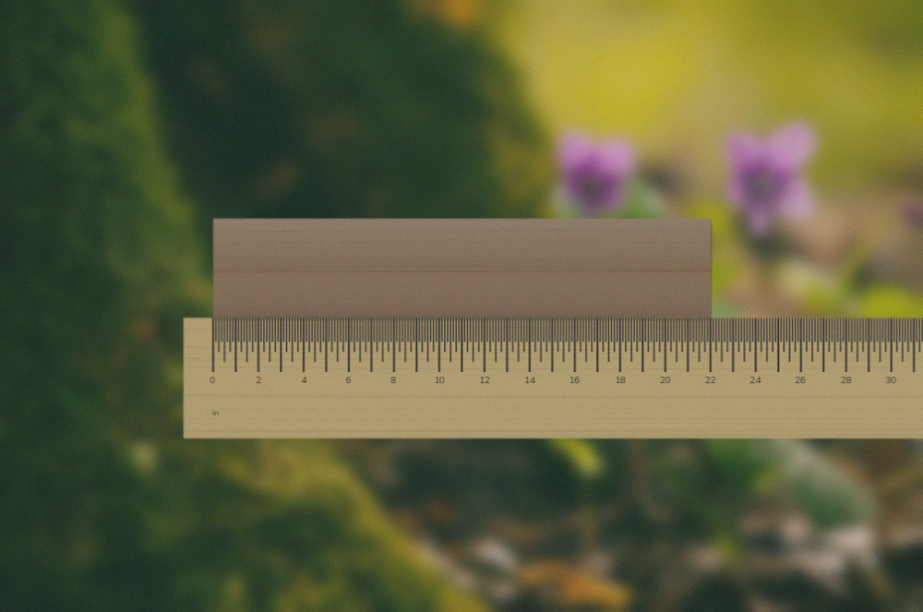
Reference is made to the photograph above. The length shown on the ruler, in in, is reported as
22 in
